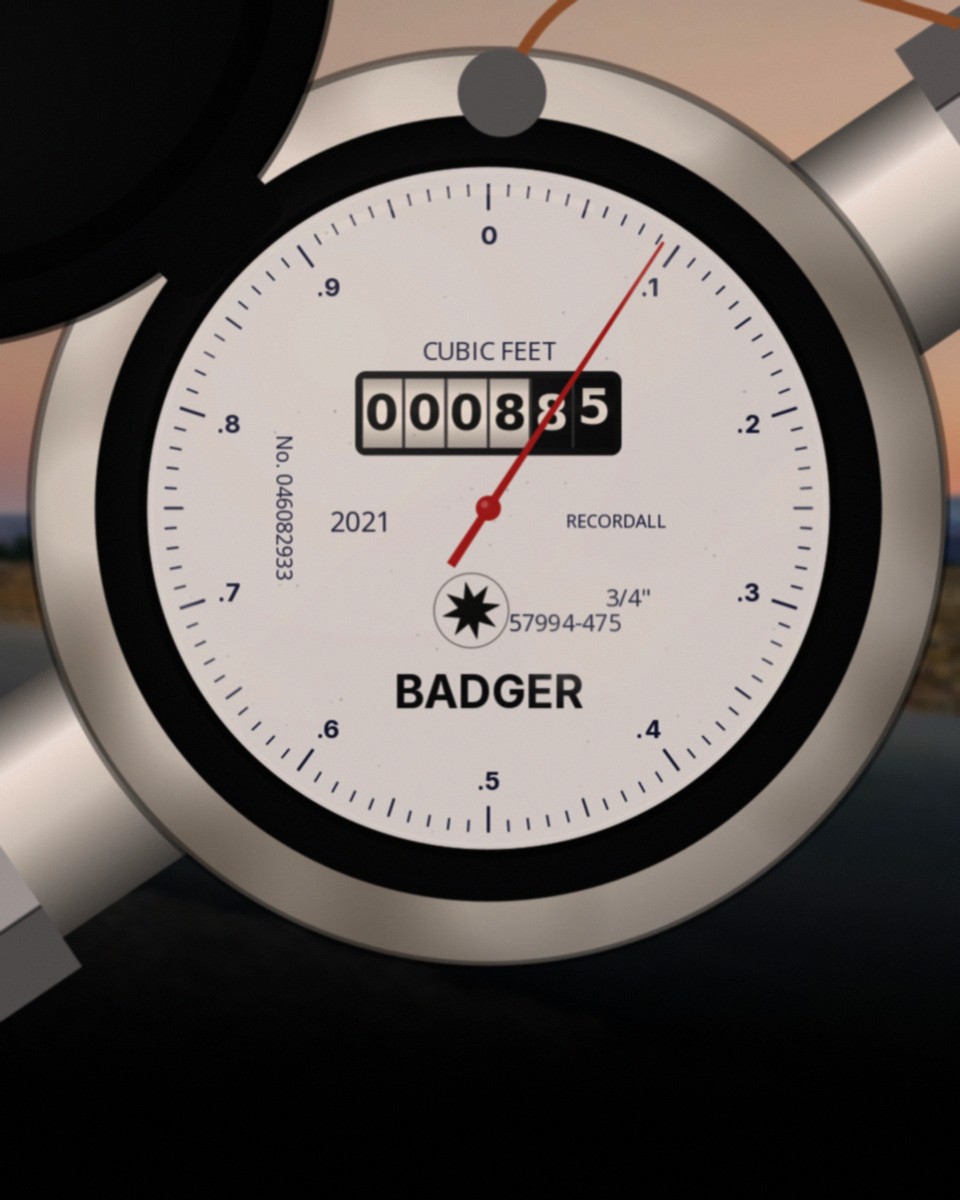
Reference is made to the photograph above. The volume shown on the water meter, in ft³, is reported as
885.09 ft³
